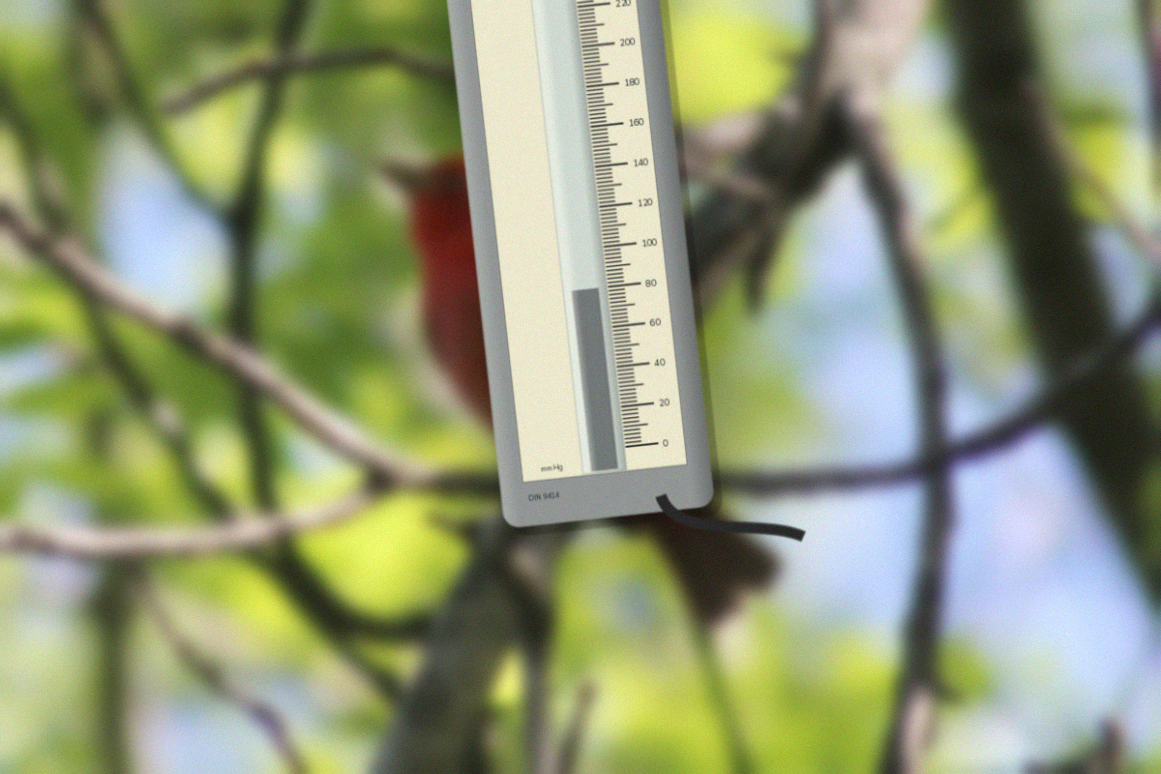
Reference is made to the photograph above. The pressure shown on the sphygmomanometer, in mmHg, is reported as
80 mmHg
